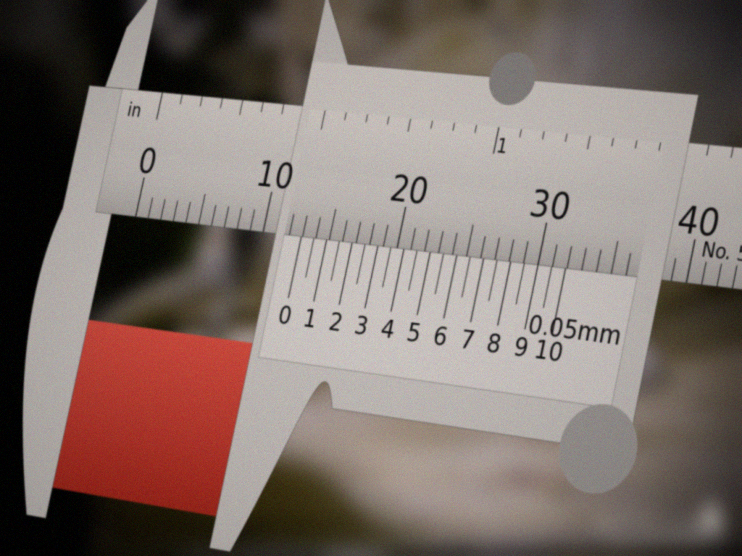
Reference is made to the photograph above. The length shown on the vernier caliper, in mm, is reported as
12.9 mm
